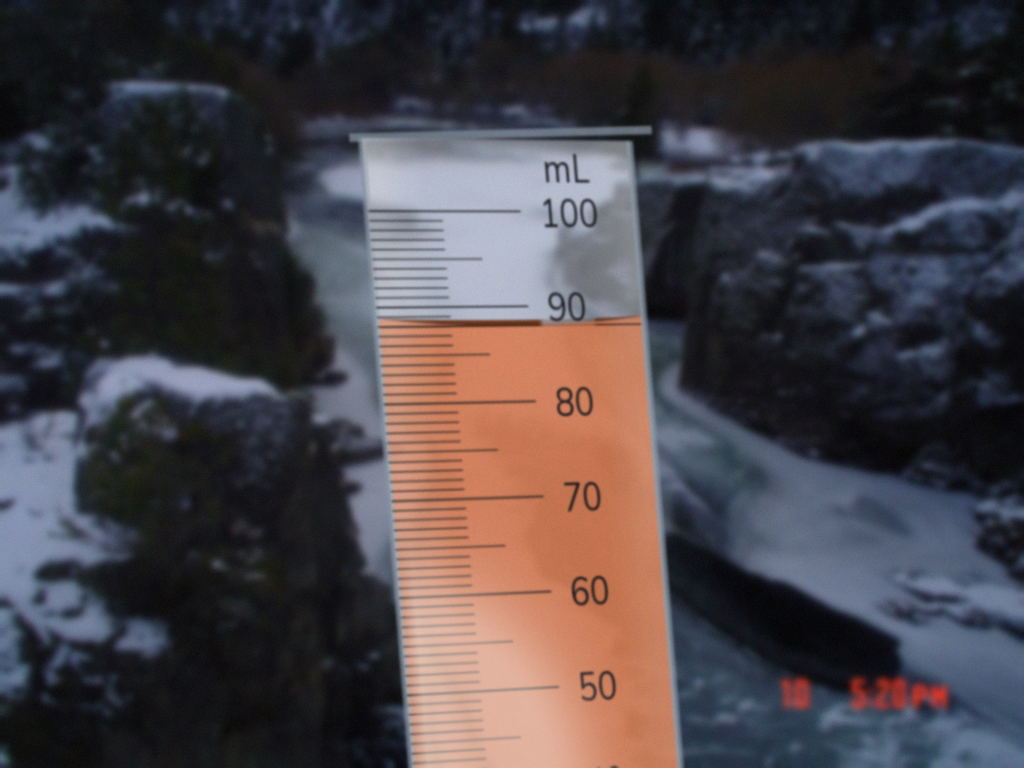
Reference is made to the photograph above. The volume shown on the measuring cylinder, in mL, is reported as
88 mL
